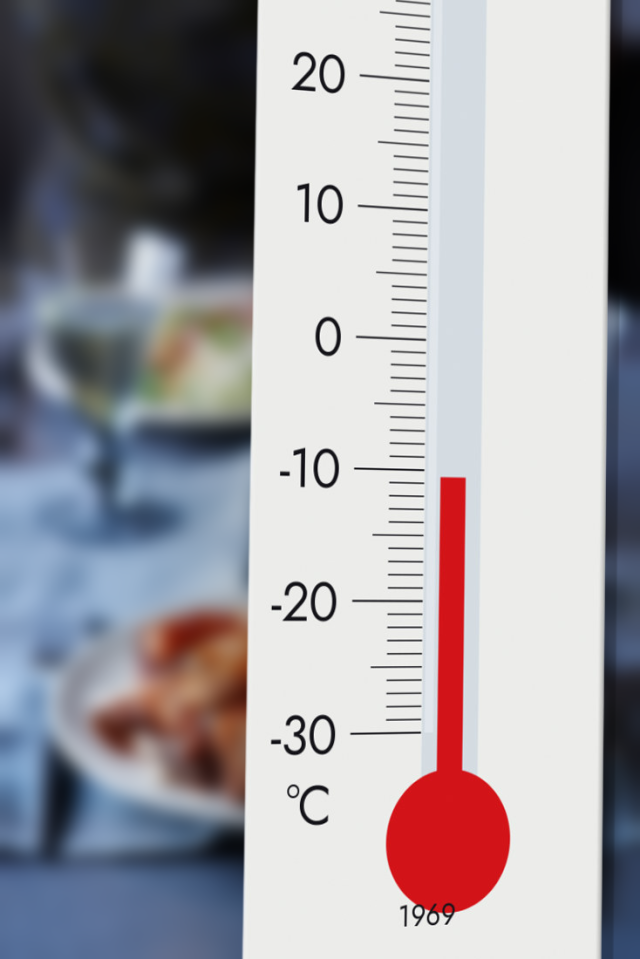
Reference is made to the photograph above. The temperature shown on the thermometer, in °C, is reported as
-10.5 °C
